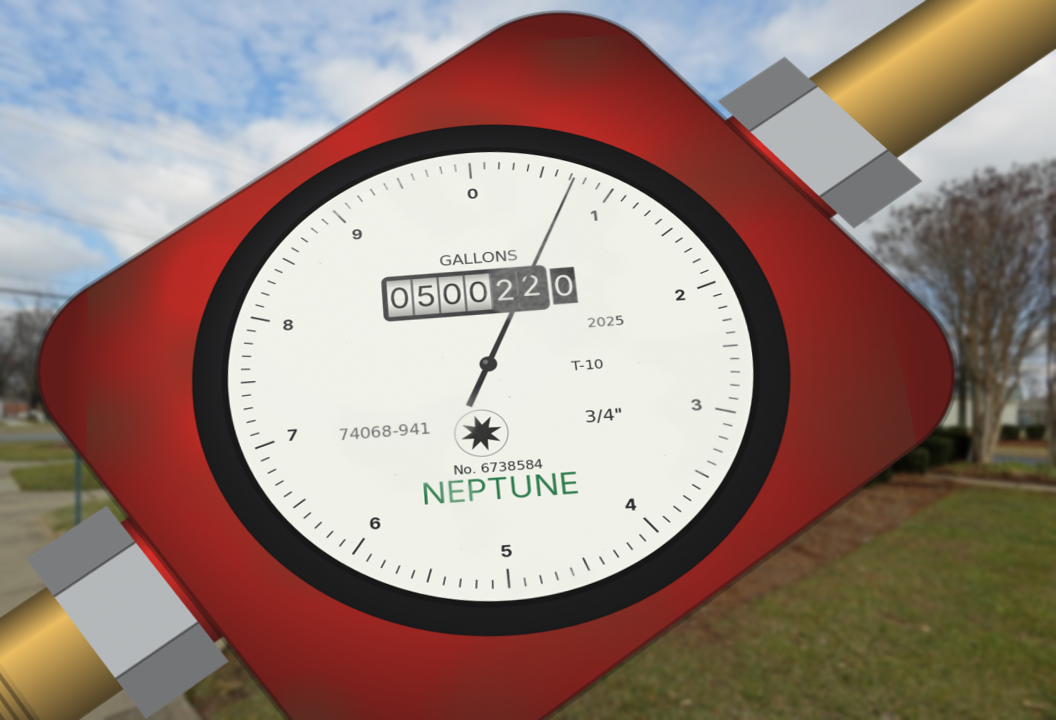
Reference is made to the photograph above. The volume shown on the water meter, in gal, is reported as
500220.7 gal
